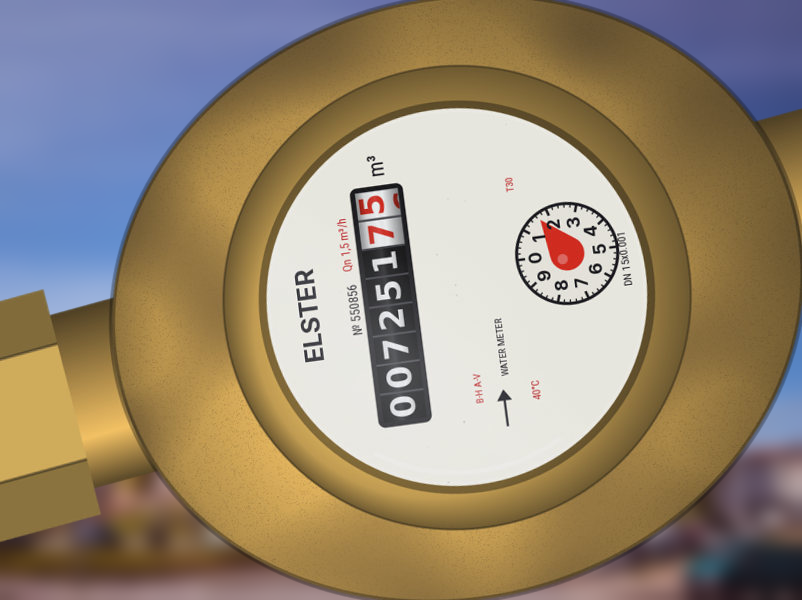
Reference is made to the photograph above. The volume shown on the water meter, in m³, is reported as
7251.751 m³
